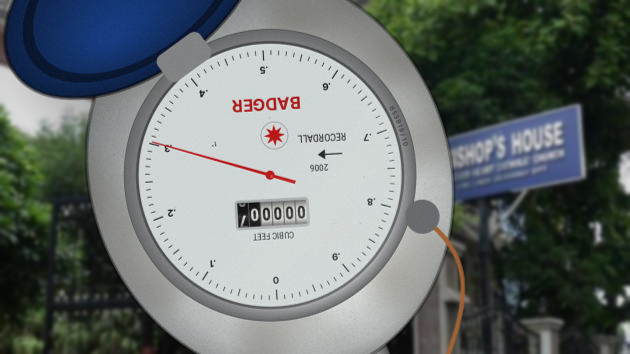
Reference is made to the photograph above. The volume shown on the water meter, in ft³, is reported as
7.30 ft³
